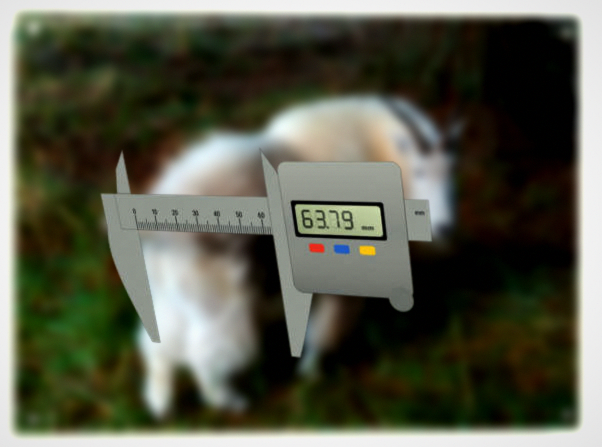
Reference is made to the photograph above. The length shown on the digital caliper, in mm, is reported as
63.79 mm
